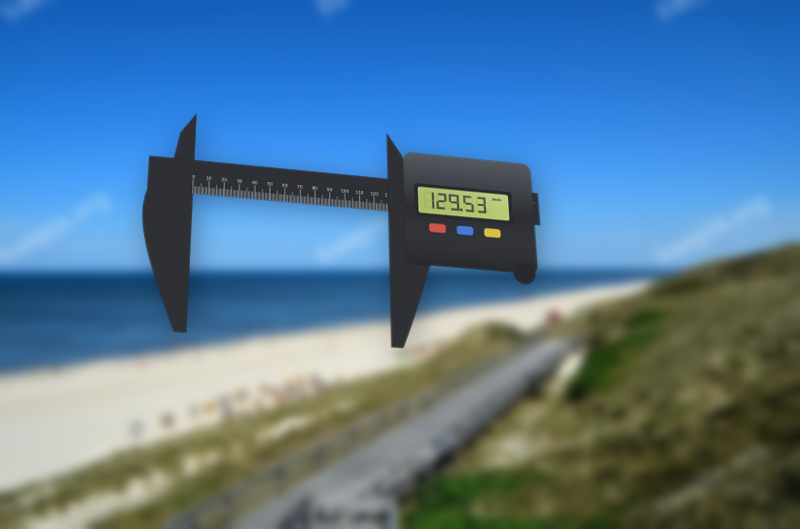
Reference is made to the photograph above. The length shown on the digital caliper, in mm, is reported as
129.53 mm
